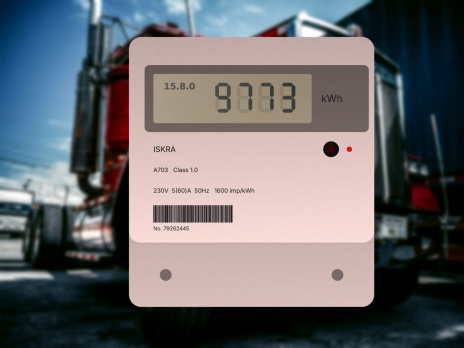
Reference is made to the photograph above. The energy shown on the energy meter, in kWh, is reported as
9773 kWh
